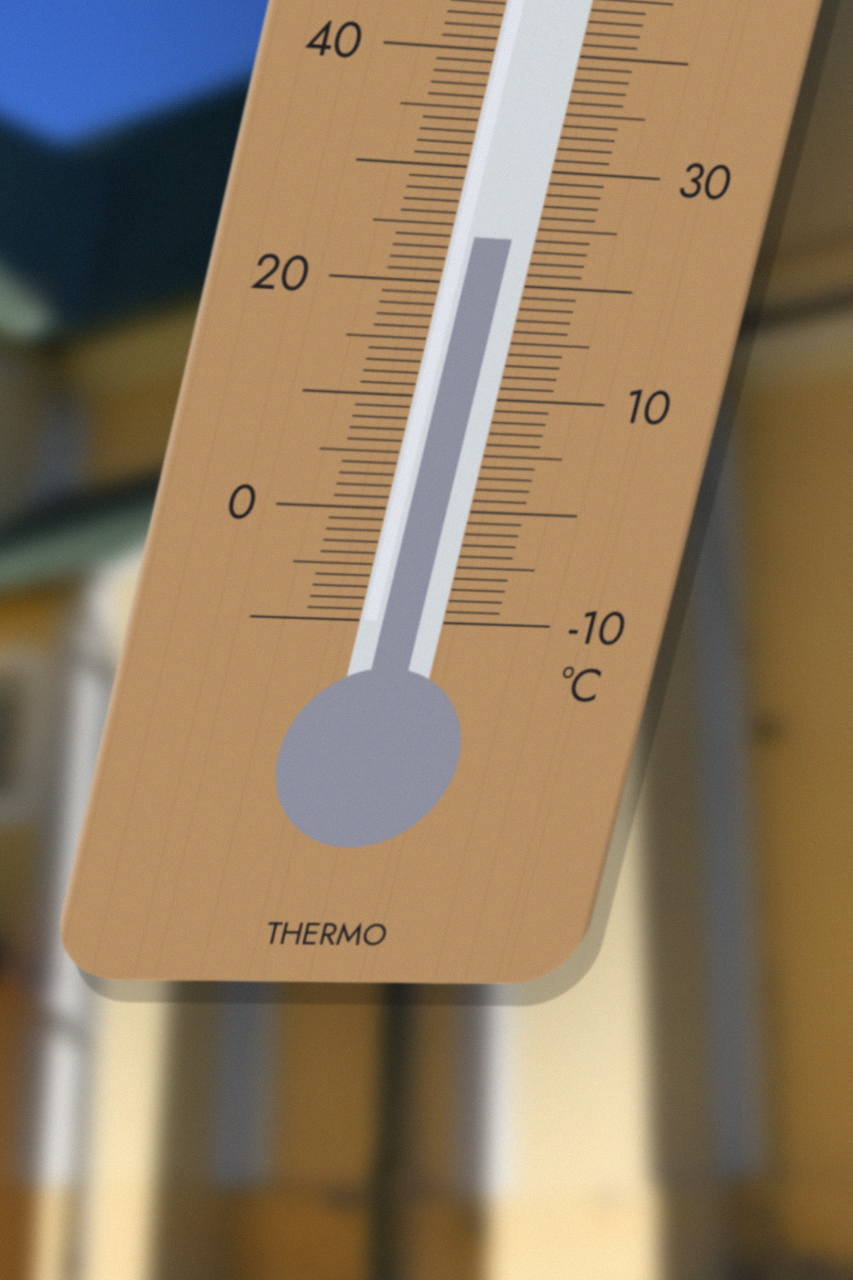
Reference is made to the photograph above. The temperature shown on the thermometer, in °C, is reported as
24 °C
